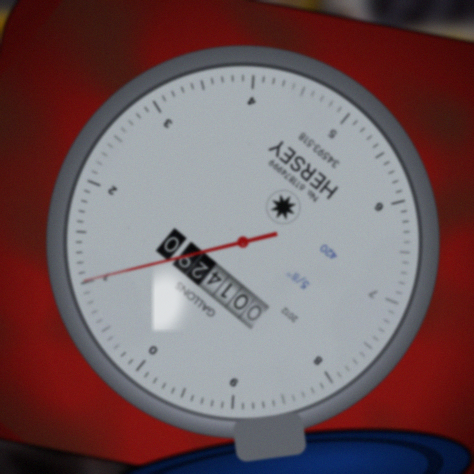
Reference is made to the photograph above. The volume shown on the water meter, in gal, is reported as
14291.0 gal
